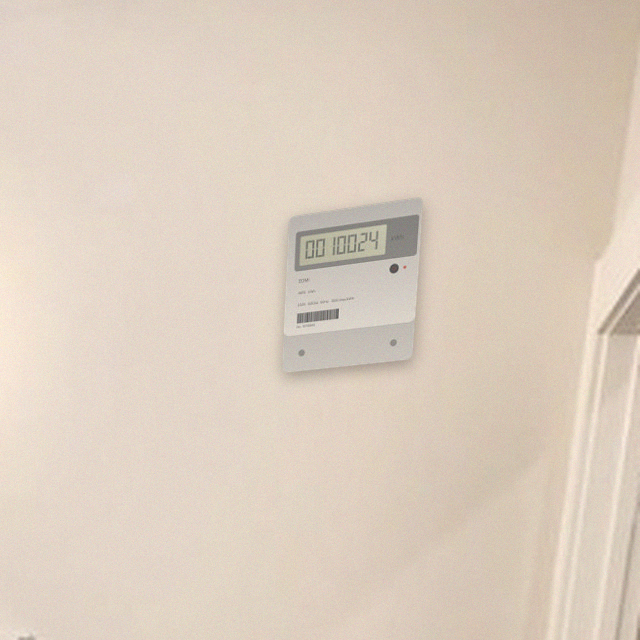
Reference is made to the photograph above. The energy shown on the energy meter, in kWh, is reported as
10024 kWh
